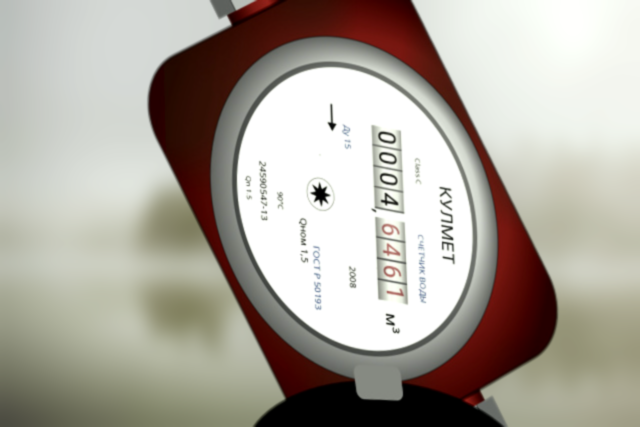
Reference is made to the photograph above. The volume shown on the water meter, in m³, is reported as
4.6461 m³
